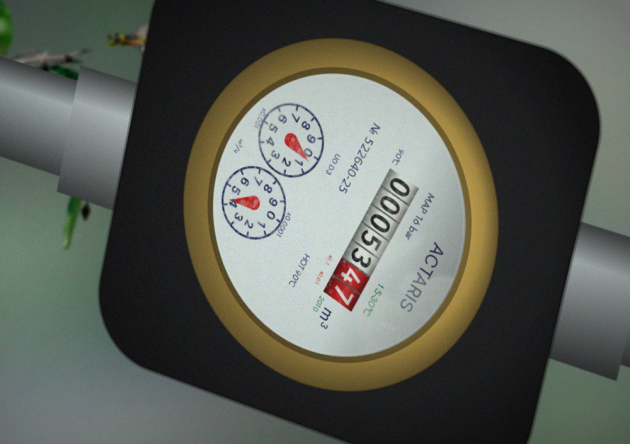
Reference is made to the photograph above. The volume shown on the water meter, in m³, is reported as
53.4704 m³
